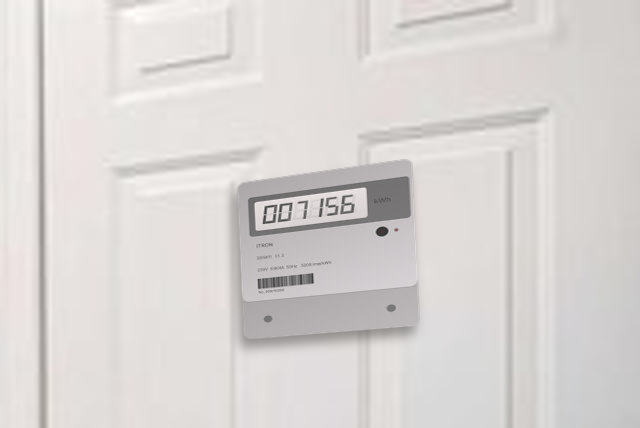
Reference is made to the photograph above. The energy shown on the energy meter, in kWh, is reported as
7156 kWh
